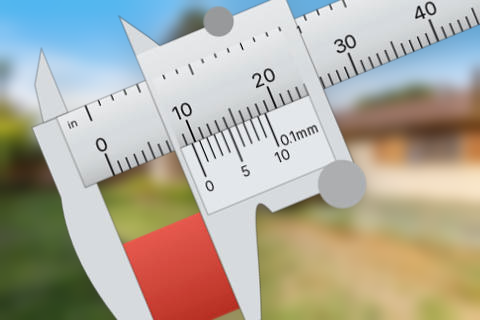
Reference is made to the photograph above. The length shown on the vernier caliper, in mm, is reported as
9.6 mm
